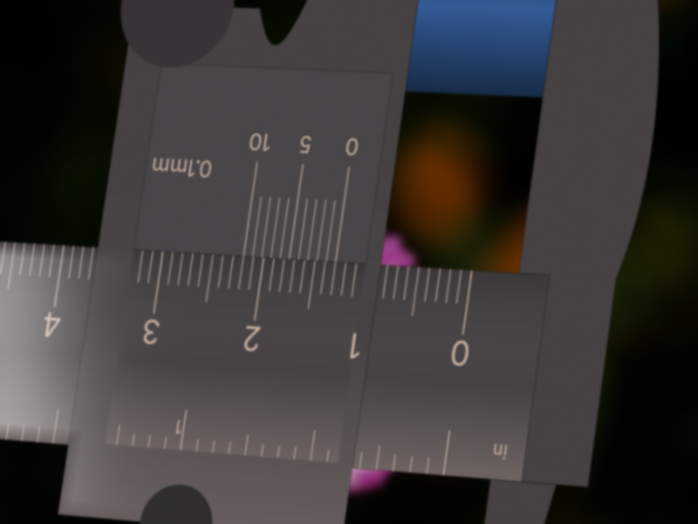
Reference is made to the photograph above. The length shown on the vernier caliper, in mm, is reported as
13.0 mm
